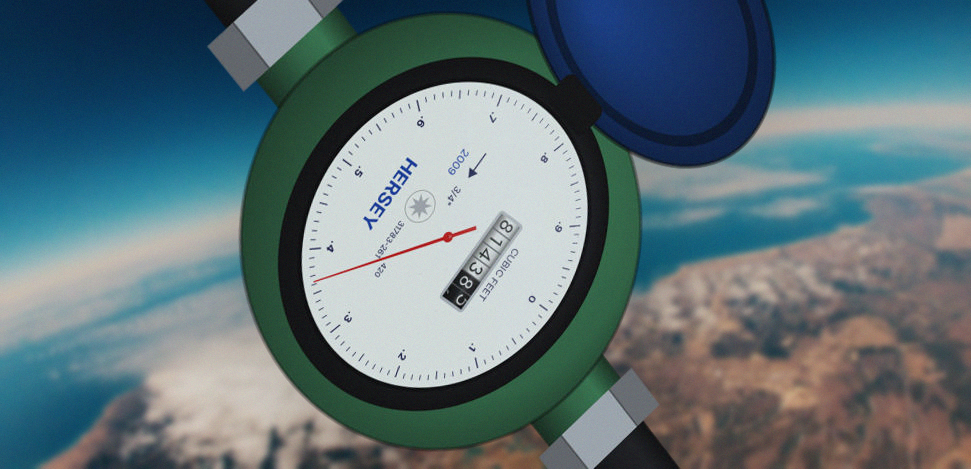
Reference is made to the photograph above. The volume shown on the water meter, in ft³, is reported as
814385.36 ft³
